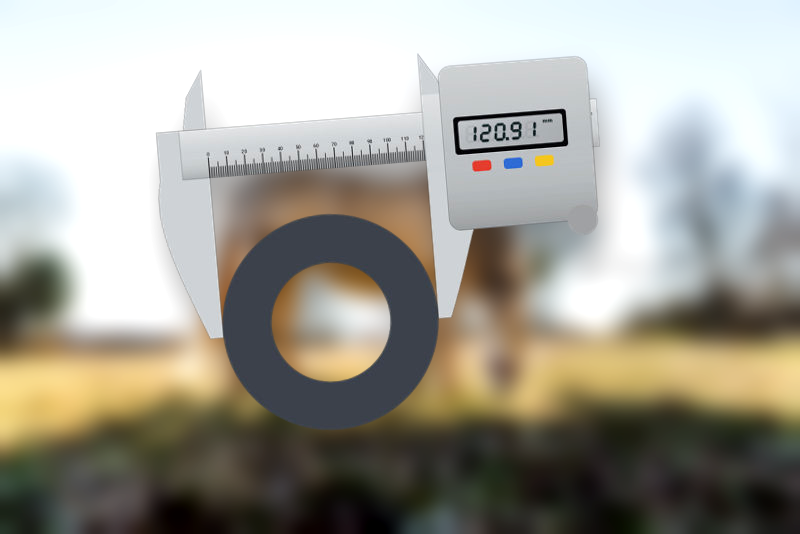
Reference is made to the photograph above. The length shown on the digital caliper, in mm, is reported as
120.91 mm
